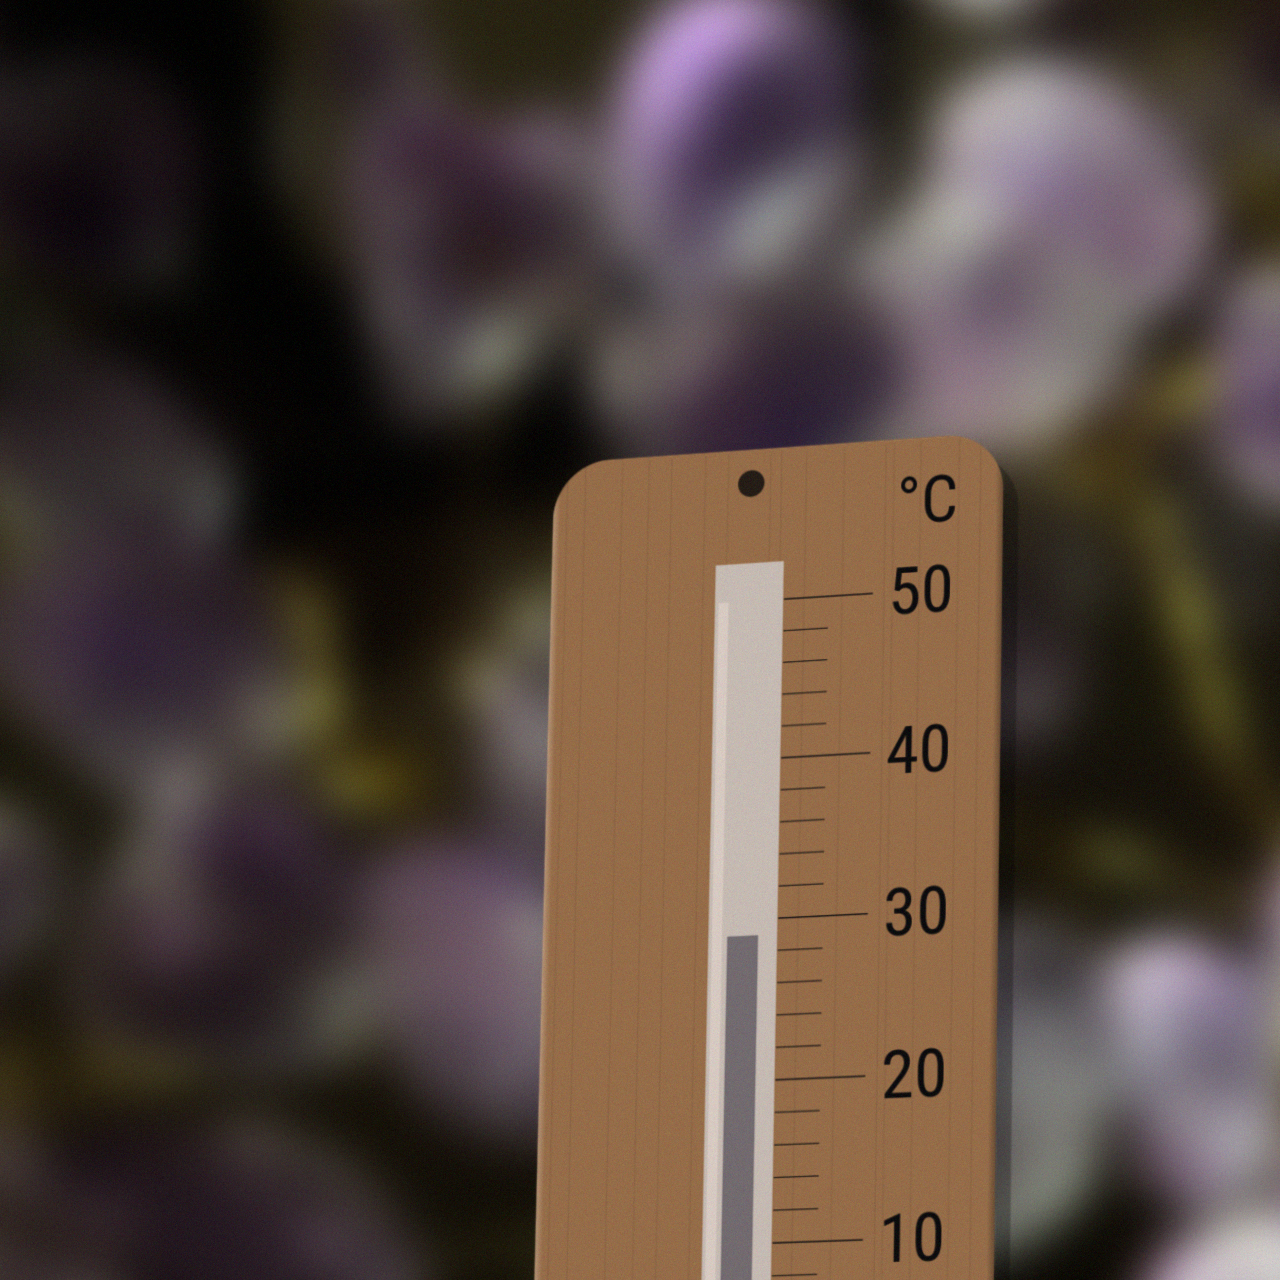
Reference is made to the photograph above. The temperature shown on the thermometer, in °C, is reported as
29 °C
